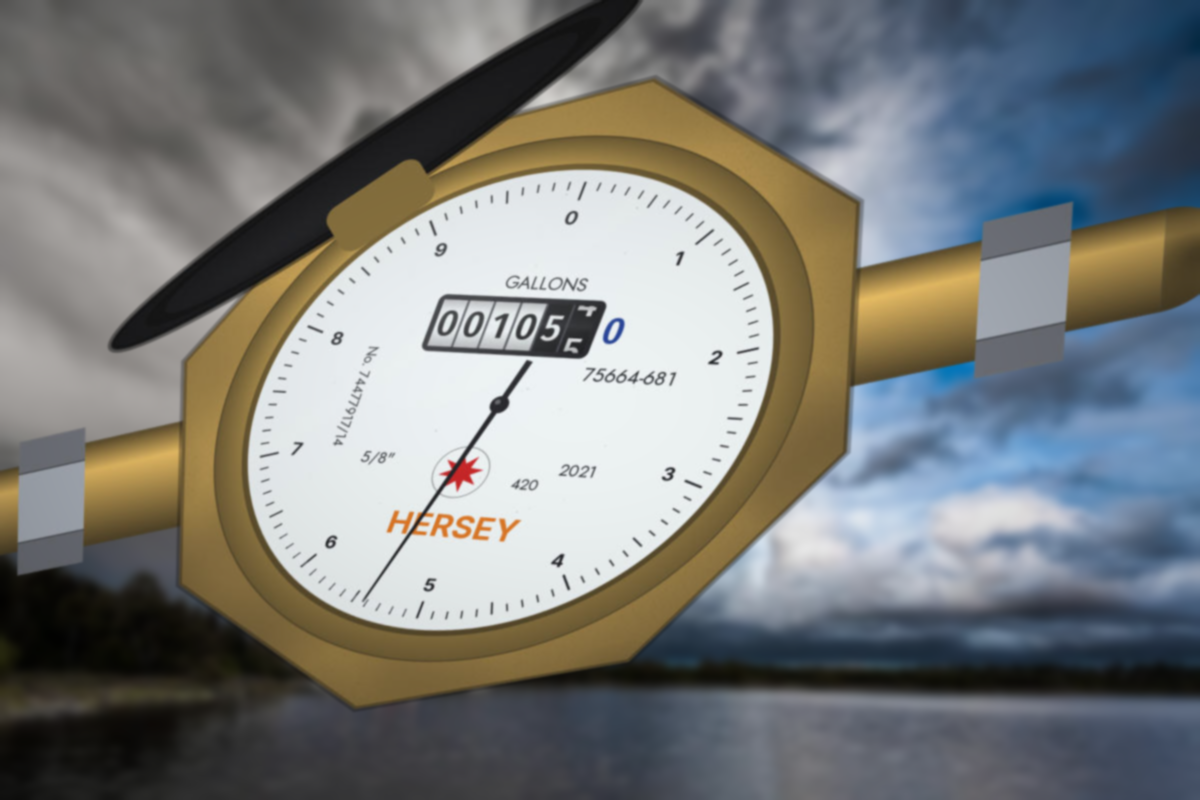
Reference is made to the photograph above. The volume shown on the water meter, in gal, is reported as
10545.4 gal
